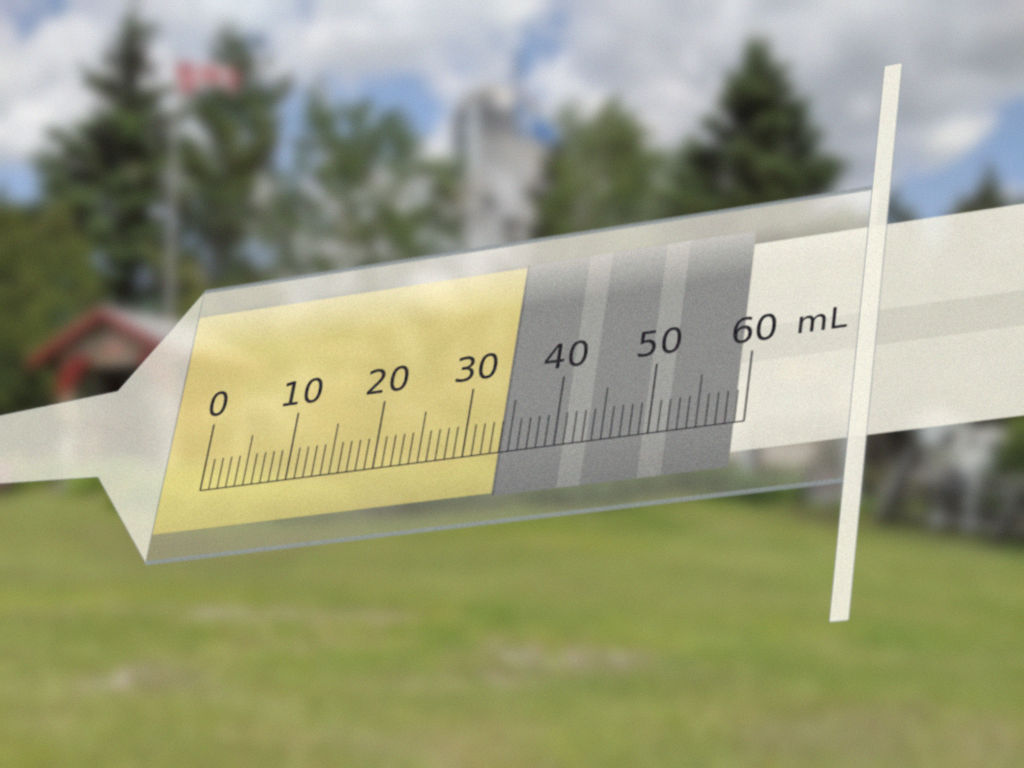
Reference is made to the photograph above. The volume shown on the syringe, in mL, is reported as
34 mL
